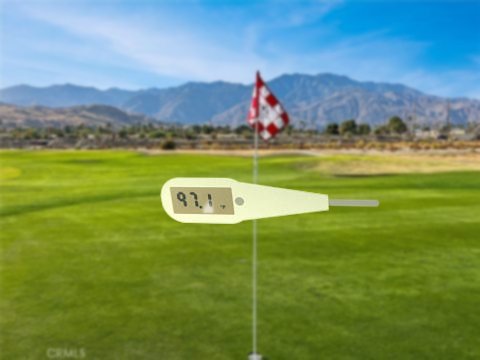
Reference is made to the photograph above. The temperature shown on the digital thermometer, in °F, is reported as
97.1 °F
